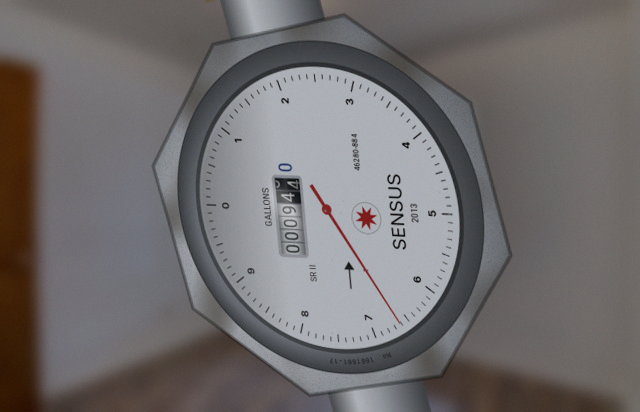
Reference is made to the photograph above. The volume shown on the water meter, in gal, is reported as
9436.6 gal
